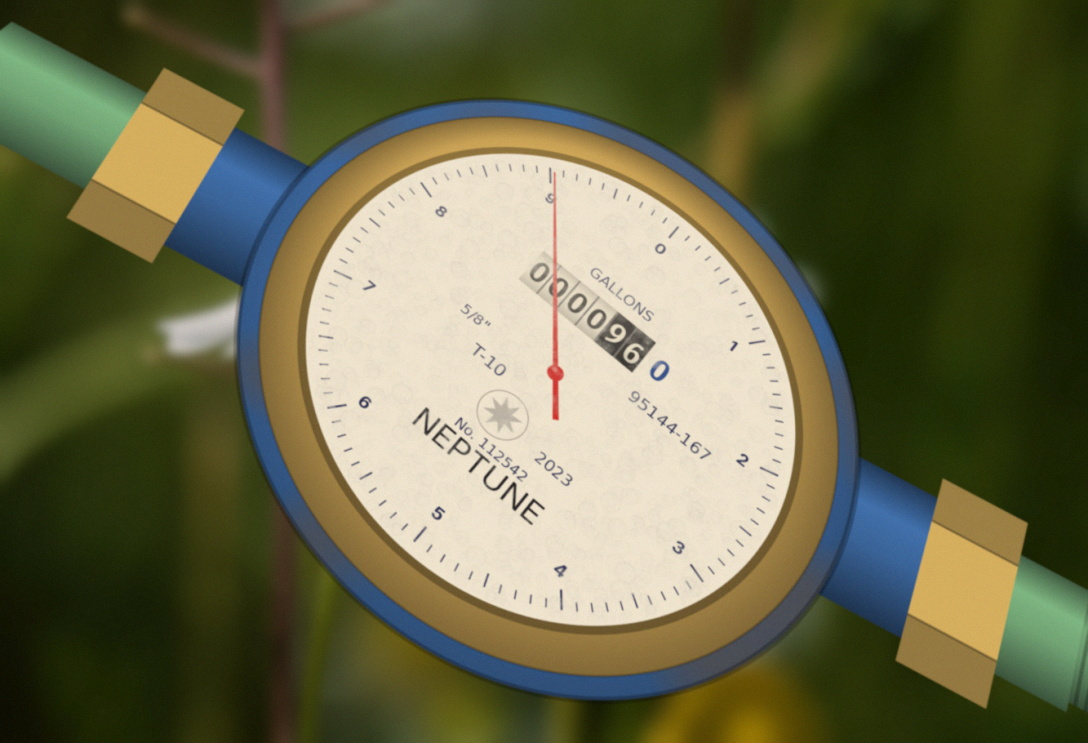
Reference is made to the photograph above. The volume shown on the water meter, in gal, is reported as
959.0 gal
